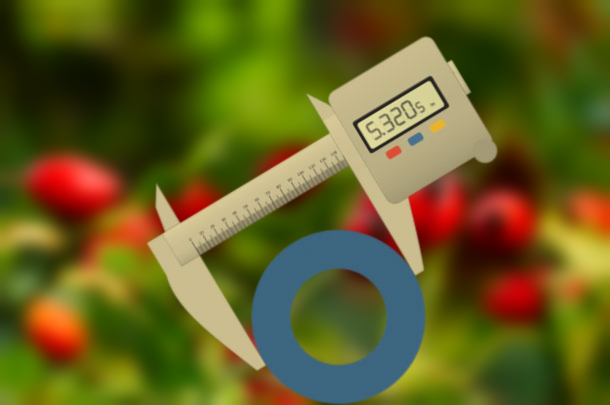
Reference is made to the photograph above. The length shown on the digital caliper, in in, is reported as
5.3205 in
